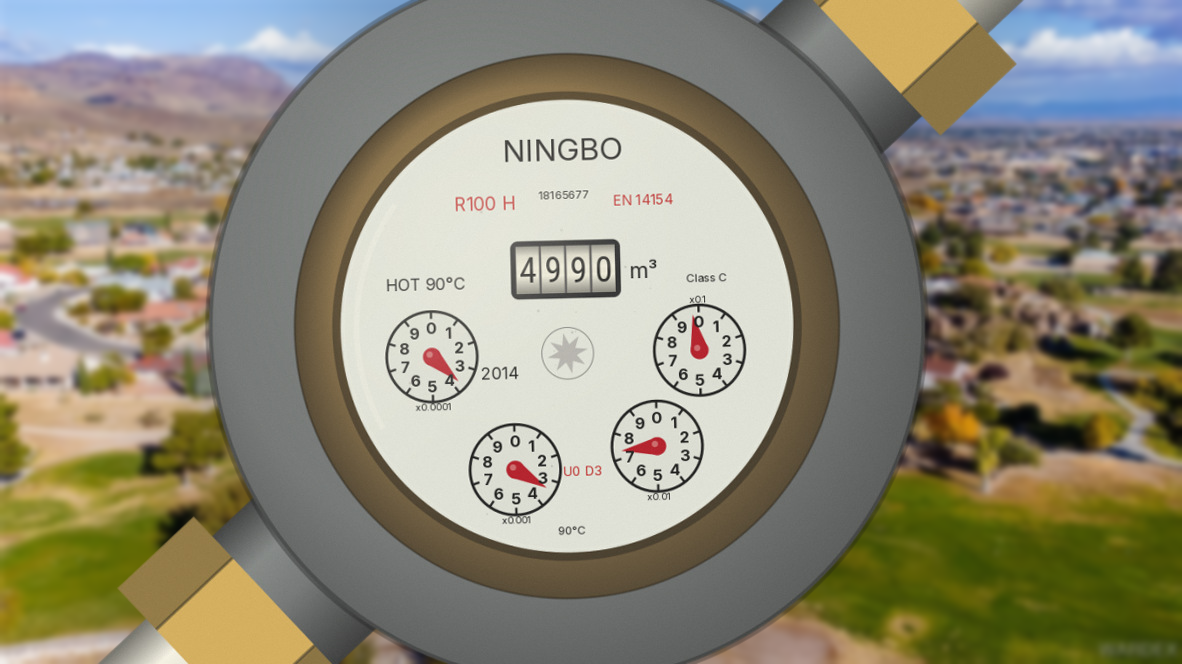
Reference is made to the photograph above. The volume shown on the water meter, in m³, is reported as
4989.9733 m³
